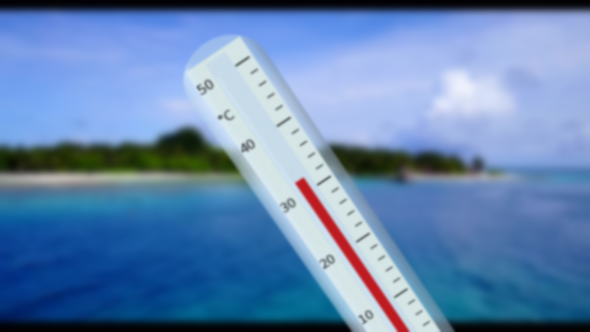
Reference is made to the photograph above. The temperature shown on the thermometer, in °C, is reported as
32 °C
